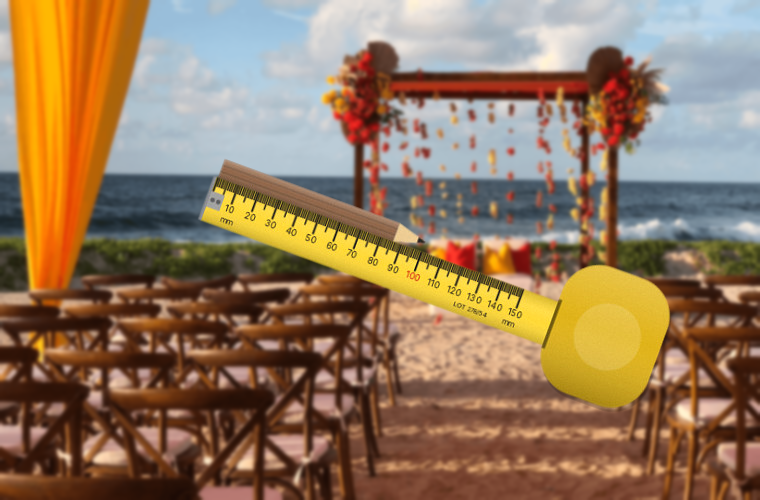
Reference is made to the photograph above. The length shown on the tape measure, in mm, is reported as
100 mm
